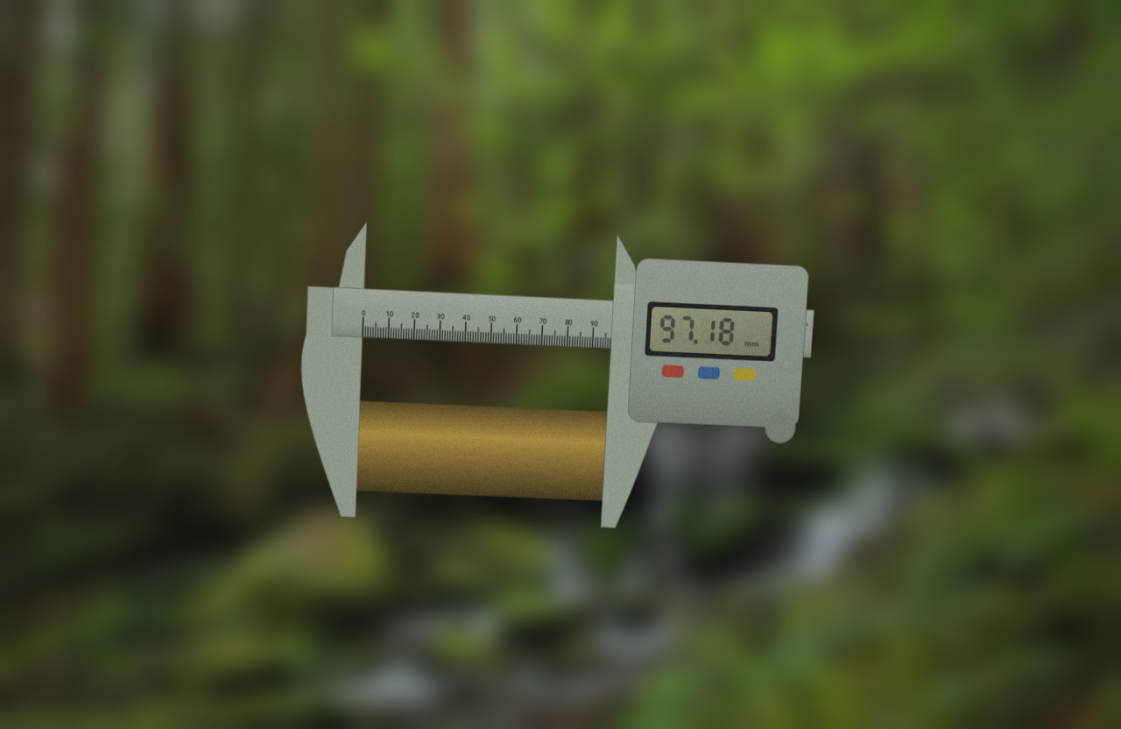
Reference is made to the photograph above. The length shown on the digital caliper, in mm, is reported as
97.18 mm
